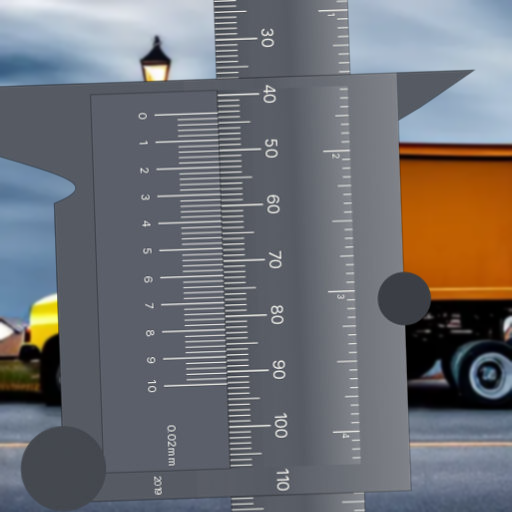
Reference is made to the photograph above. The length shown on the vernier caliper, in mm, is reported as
43.2 mm
